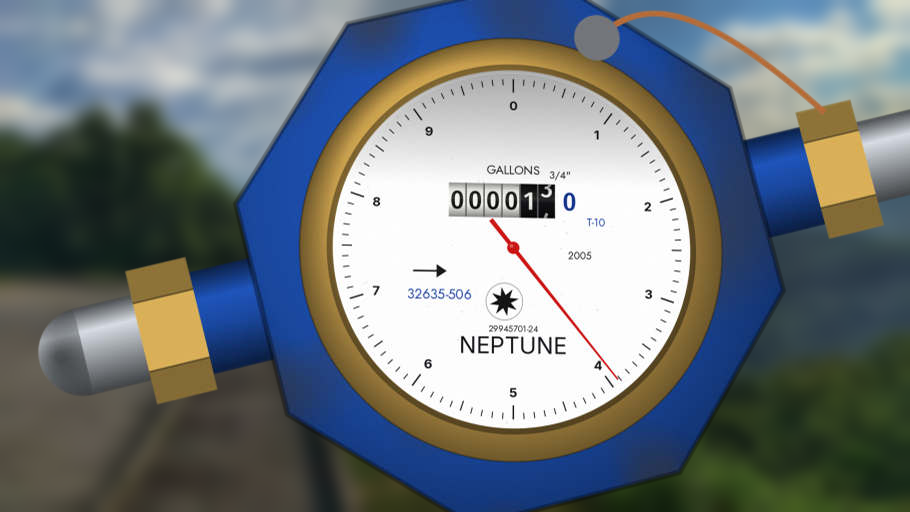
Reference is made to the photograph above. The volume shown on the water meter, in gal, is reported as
133.9 gal
